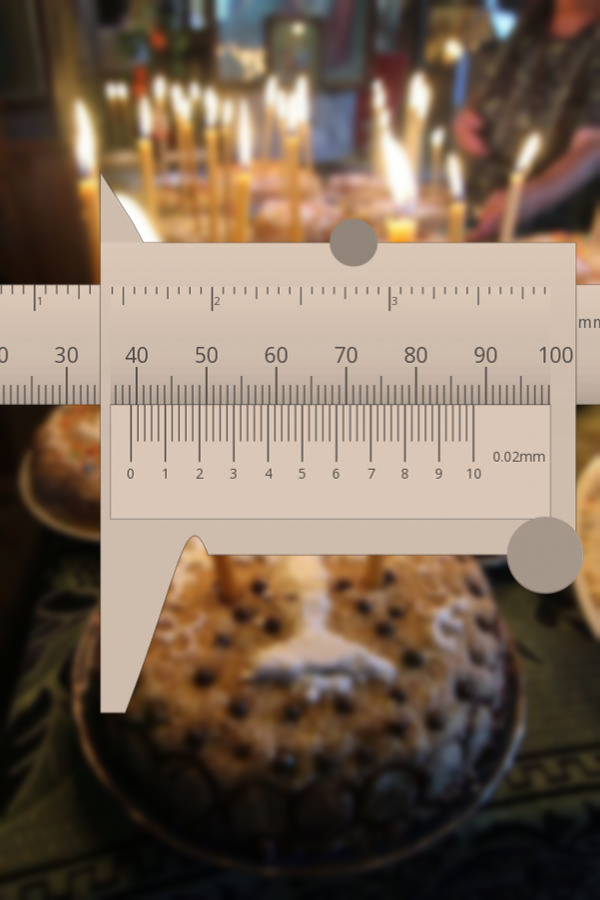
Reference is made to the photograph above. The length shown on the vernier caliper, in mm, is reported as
39.2 mm
